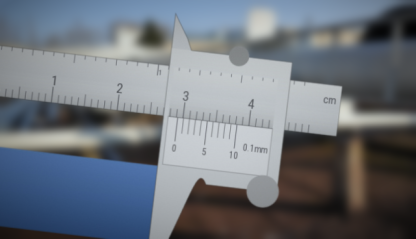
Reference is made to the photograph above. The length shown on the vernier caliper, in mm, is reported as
29.2 mm
